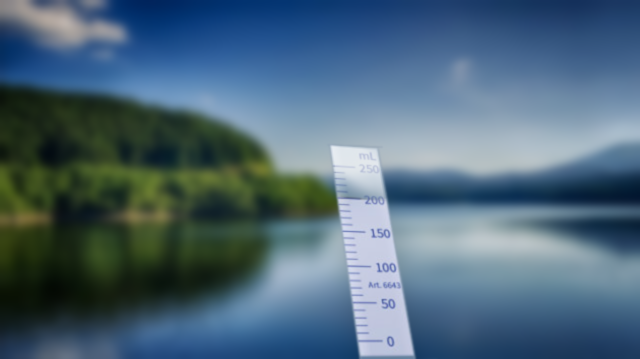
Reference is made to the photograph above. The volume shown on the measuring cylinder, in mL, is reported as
200 mL
